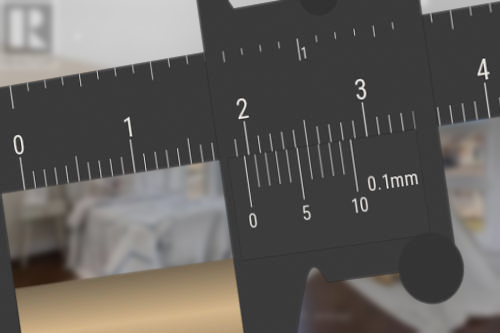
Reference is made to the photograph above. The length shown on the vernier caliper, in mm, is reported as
19.6 mm
